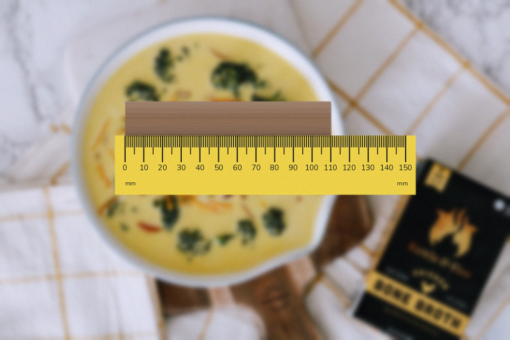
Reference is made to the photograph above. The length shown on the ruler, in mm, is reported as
110 mm
